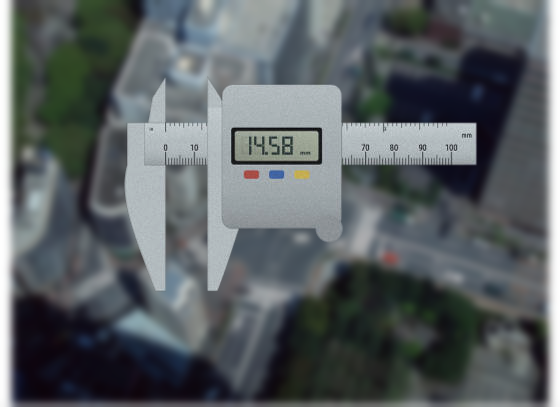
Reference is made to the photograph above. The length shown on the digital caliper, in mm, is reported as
14.58 mm
